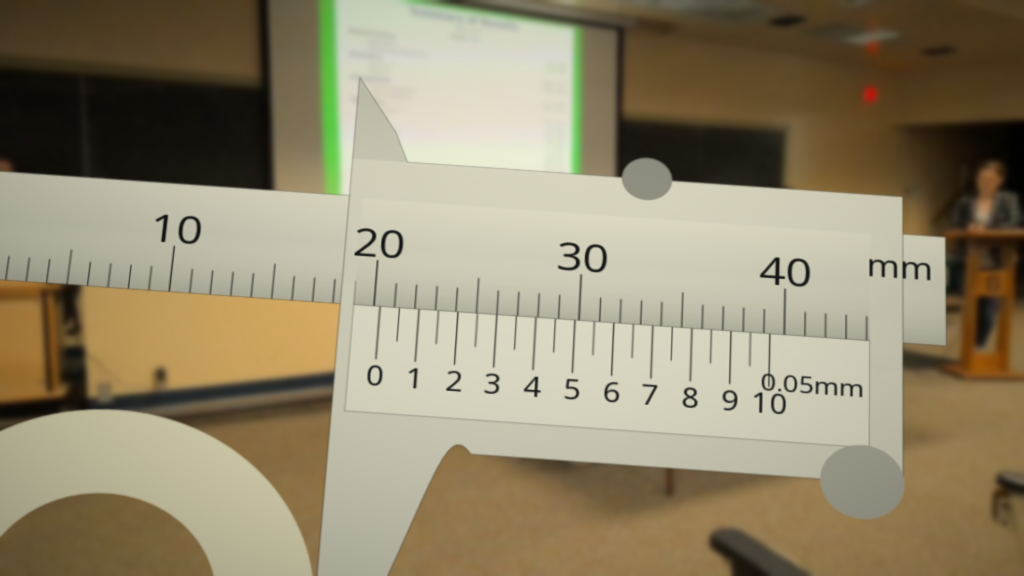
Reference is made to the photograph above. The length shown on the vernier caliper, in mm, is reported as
20.3 mm
